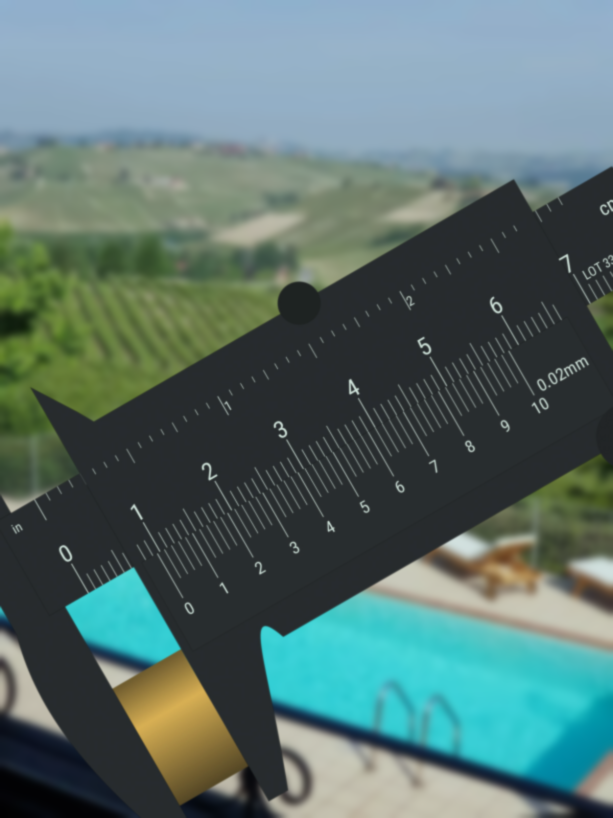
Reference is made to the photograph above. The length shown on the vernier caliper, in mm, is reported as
9.6 mm
